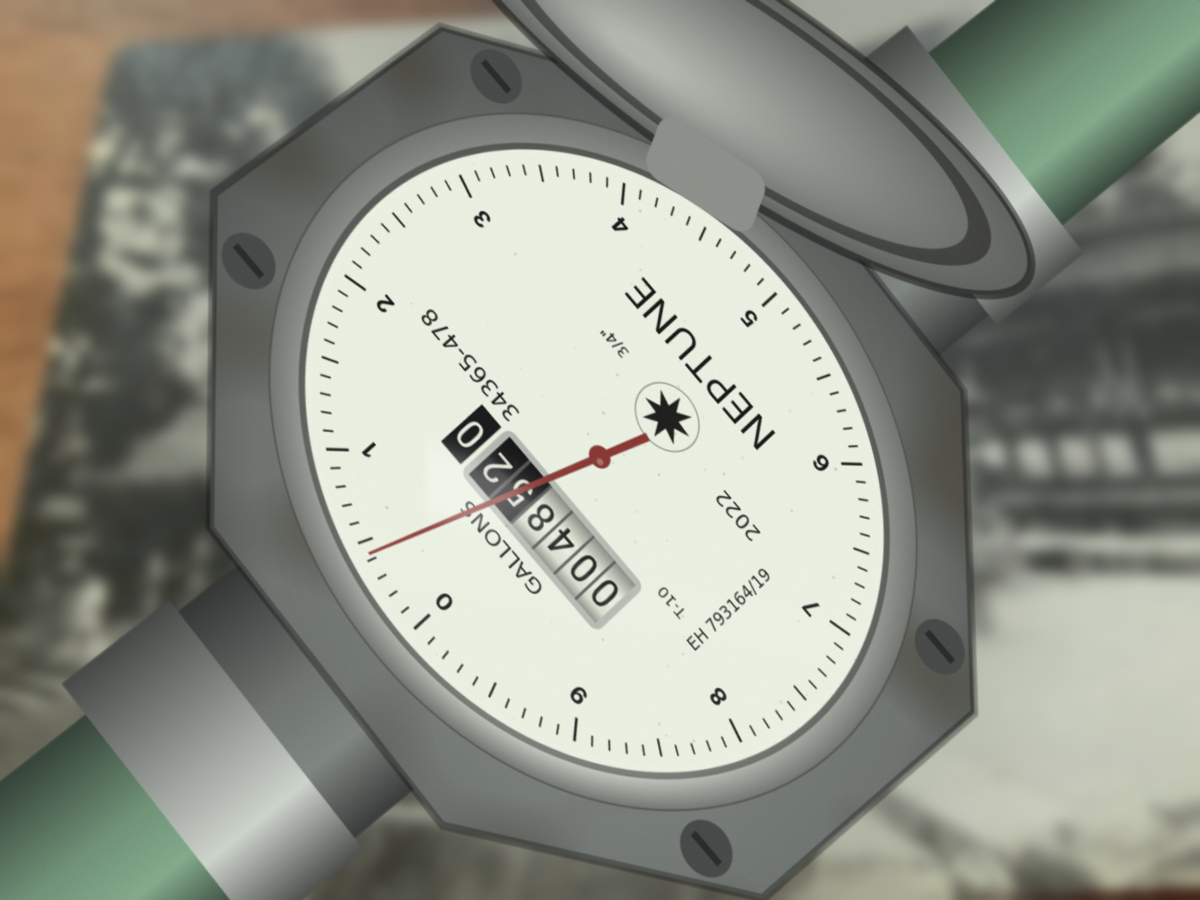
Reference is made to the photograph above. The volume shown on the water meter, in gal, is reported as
48520.4 gal
